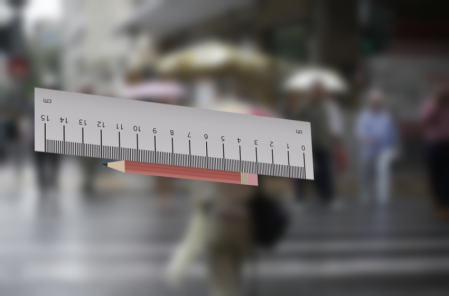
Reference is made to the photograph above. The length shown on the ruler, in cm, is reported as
9 cm
